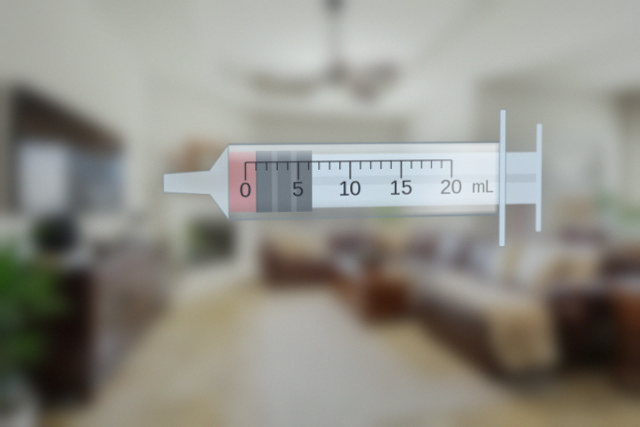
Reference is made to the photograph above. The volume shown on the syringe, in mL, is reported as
1 mL
